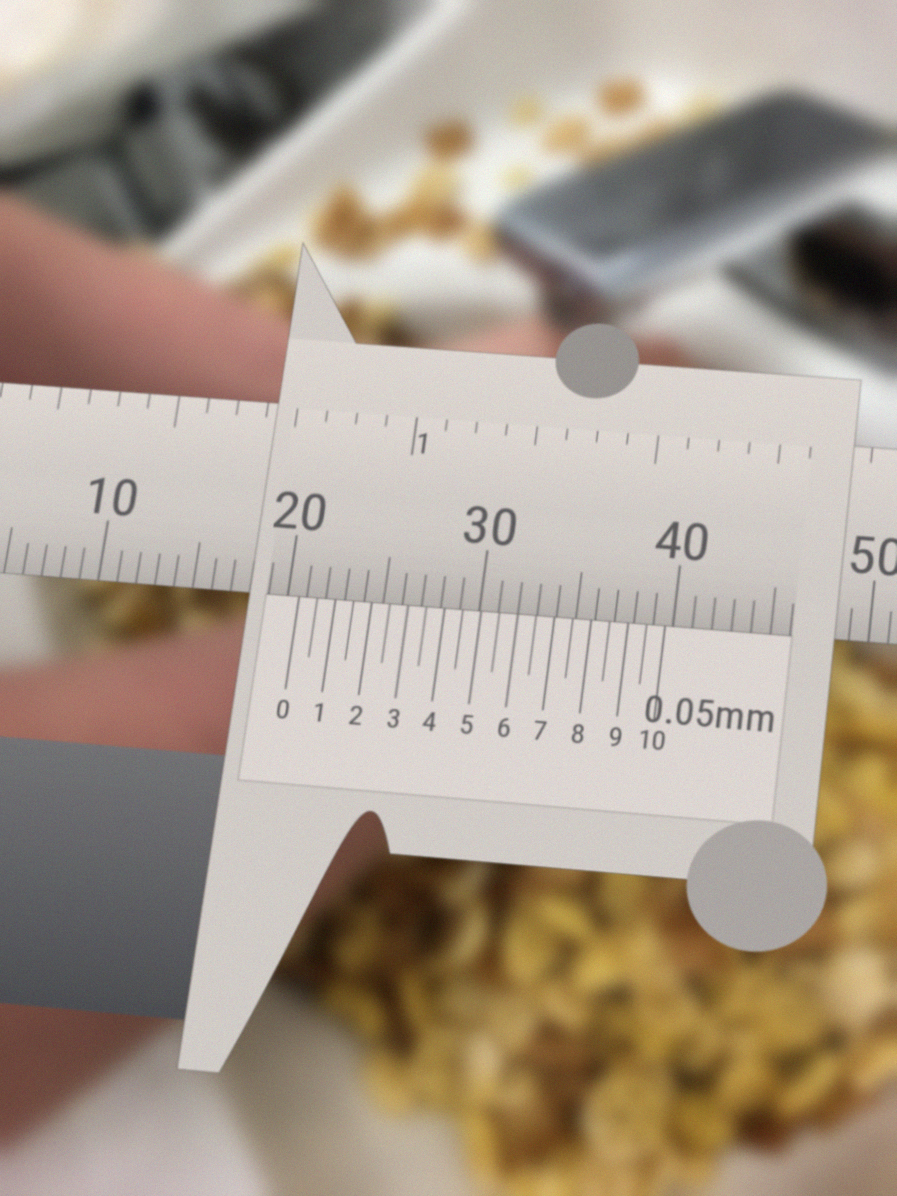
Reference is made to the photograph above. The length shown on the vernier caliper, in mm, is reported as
20.6 mm
